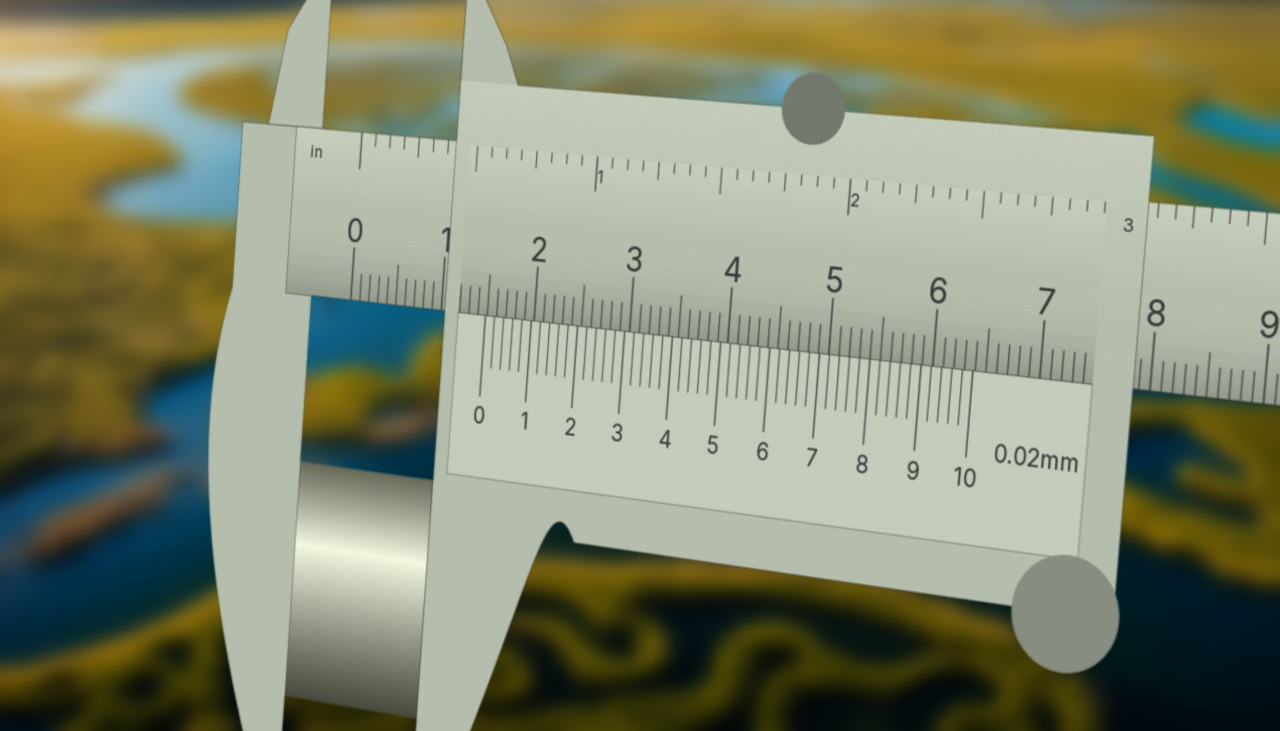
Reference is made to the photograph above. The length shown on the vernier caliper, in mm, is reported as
14.8 mm
